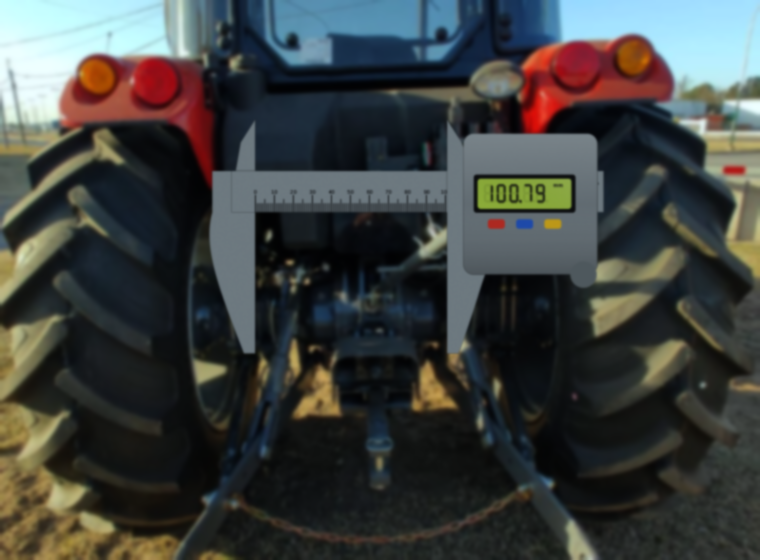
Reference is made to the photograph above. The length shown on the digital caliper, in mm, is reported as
100.79 mm
